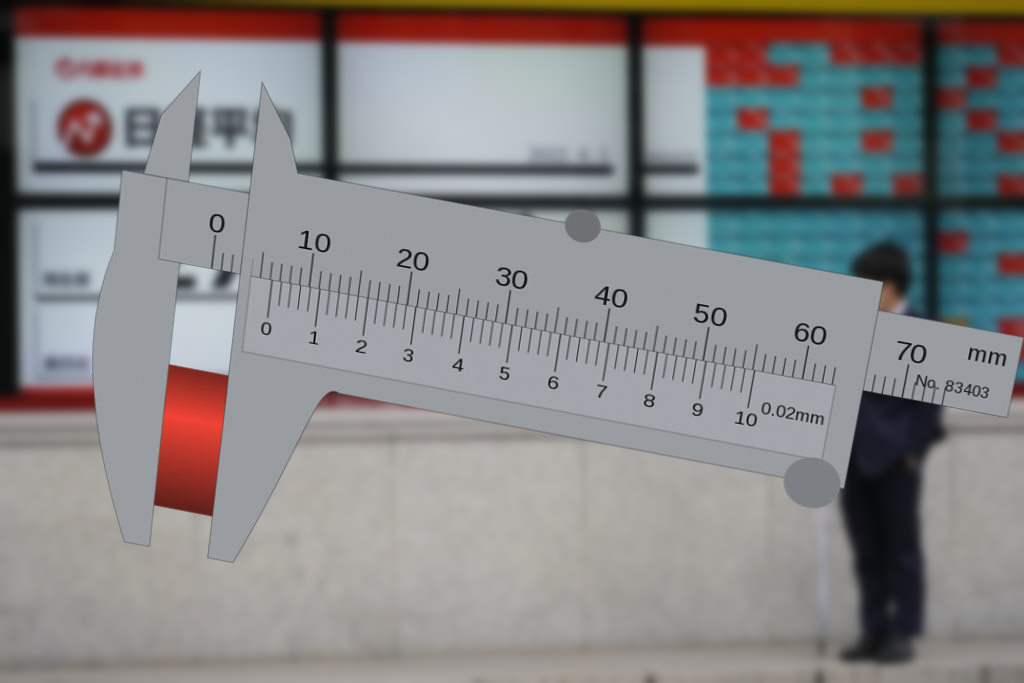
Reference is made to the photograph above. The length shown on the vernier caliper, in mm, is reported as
6.2 mm
